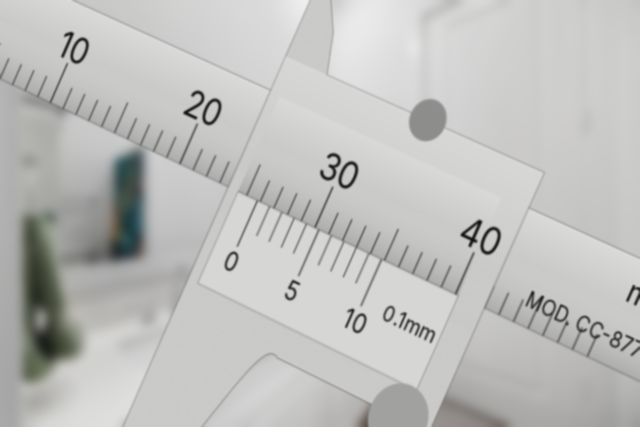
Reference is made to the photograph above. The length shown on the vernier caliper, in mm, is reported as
25.8 mm
